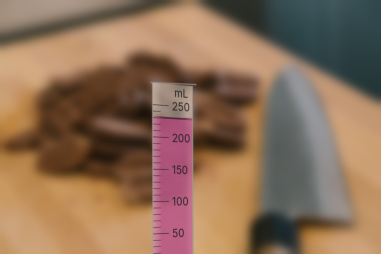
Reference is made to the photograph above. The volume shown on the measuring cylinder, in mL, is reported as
230 mL
